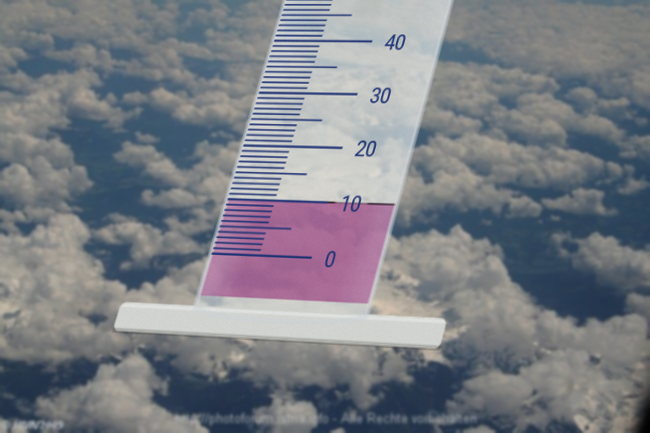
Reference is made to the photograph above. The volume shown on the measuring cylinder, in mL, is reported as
10 mL
